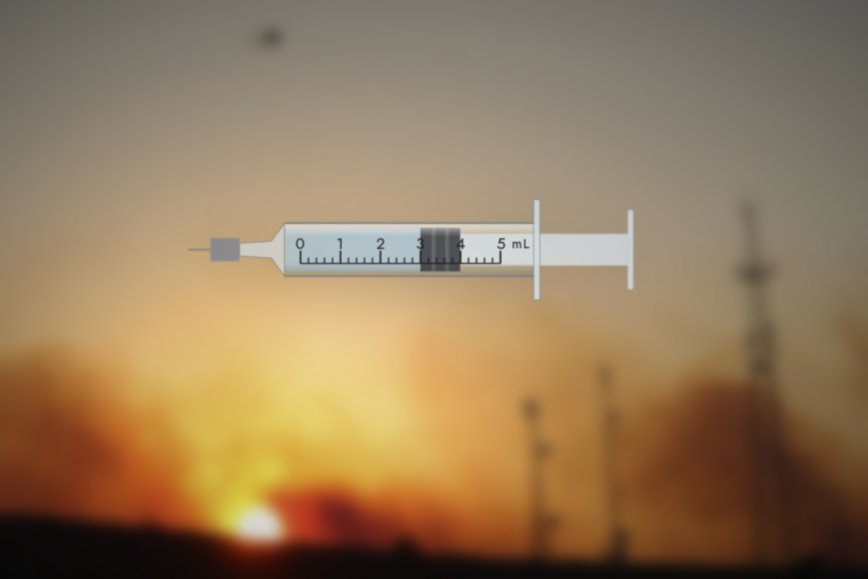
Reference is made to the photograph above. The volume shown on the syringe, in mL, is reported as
3 mL
